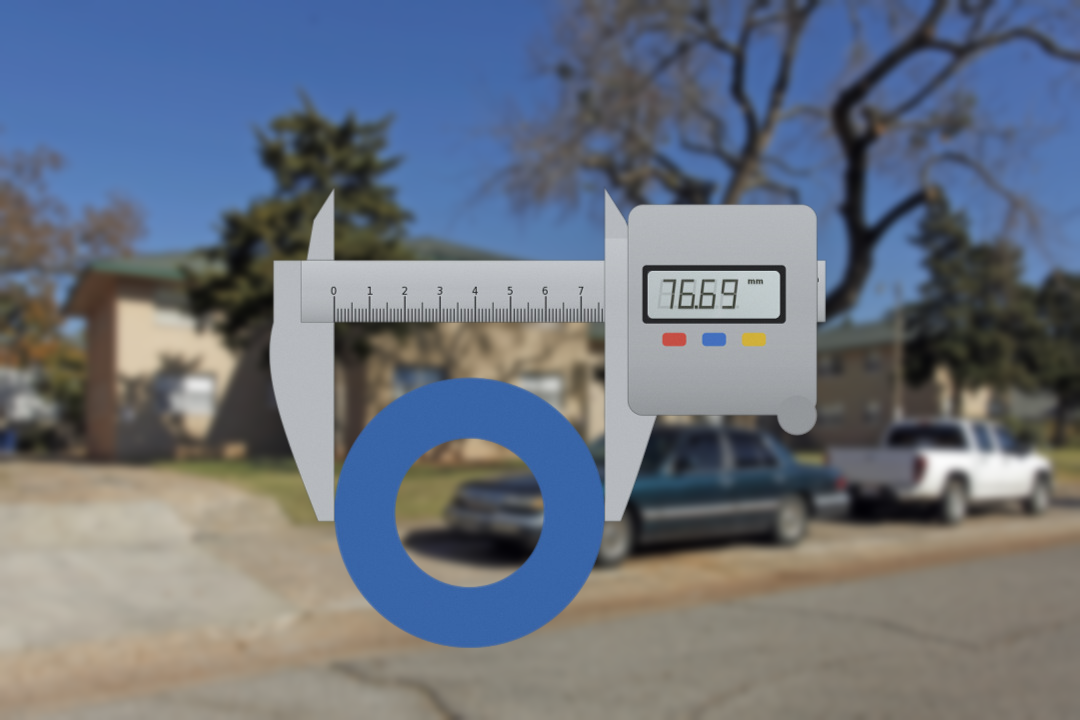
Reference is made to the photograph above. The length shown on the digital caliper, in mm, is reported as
76.69 mm
